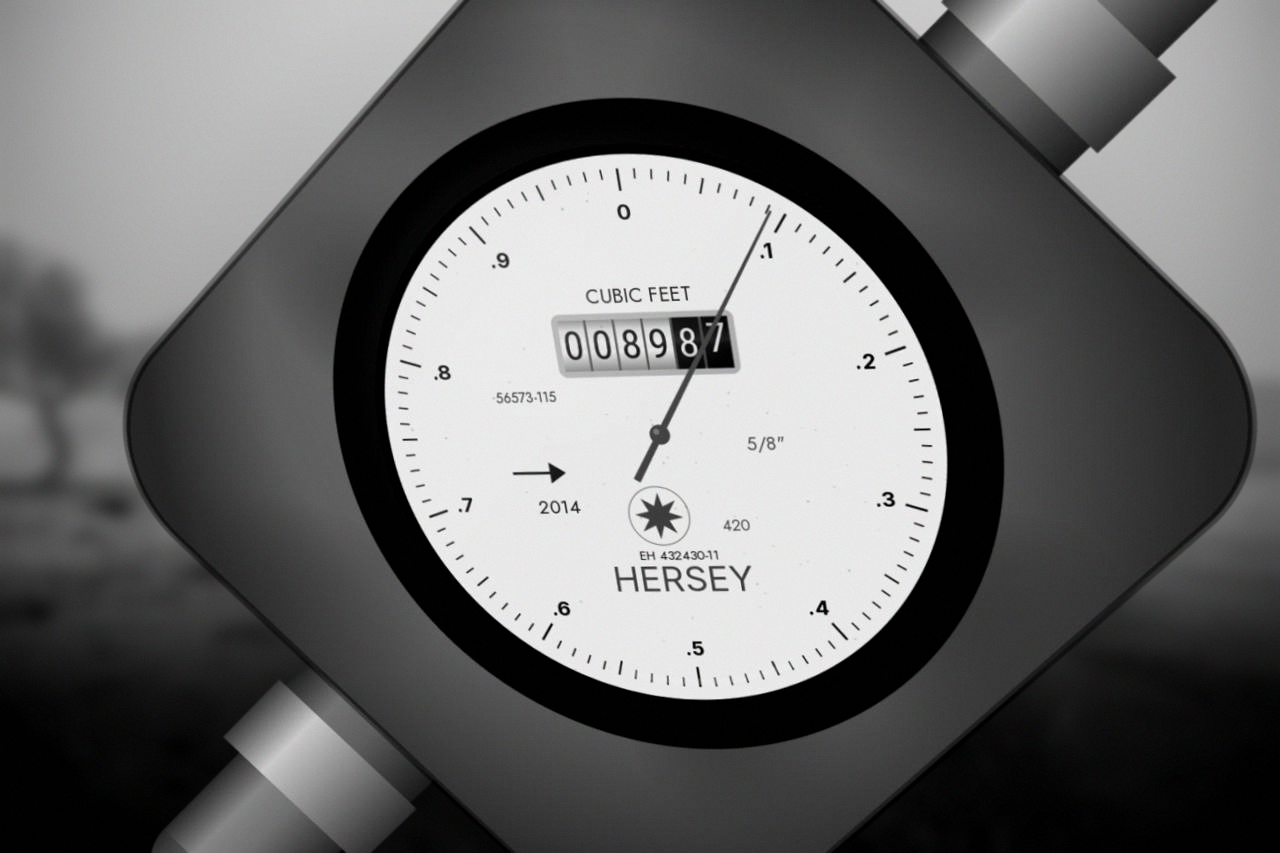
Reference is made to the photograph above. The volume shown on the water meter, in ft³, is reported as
8987.09 ft³
